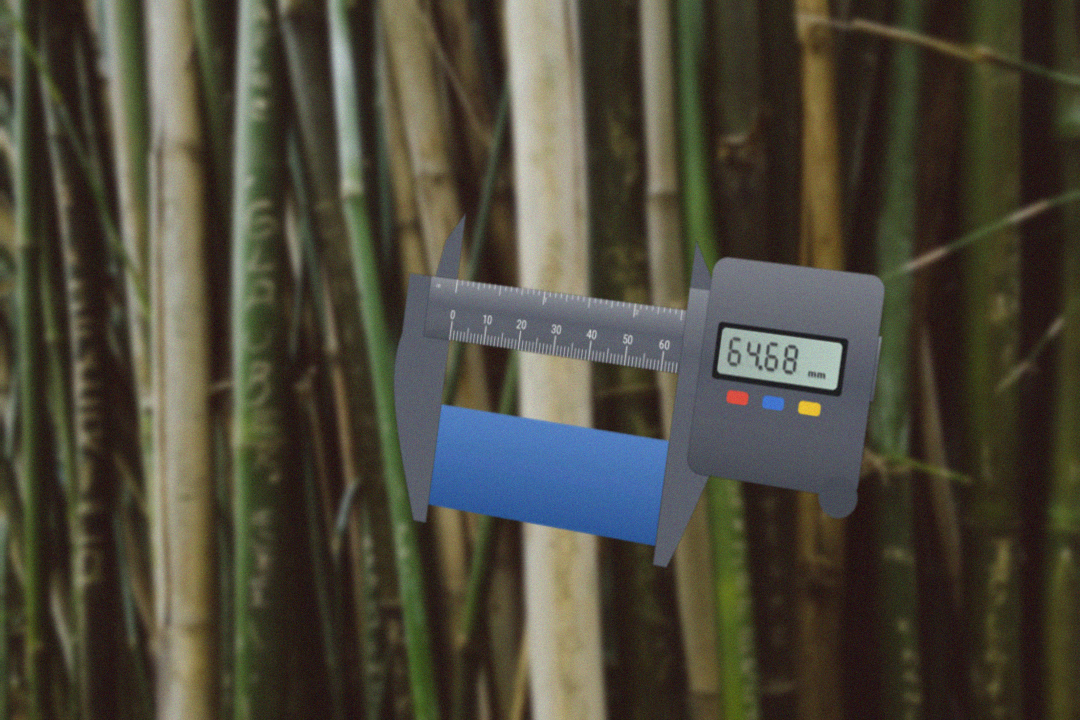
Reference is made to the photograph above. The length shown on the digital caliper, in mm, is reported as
64.68 mm
